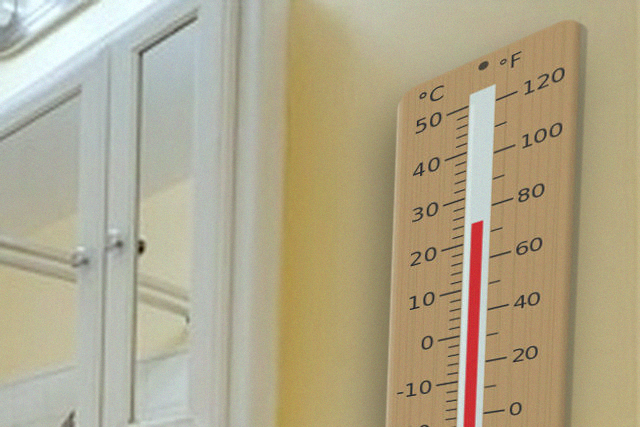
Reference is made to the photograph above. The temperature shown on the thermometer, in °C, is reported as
24 °C
